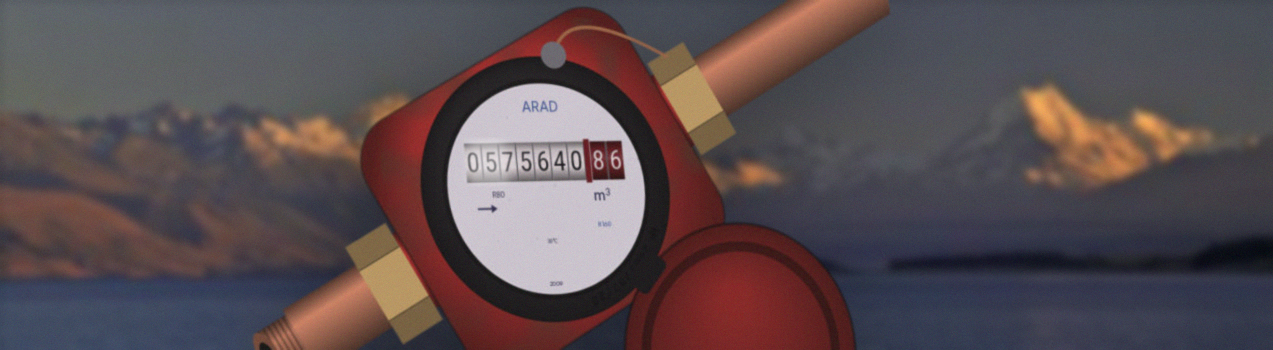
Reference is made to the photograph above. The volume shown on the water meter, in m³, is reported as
575640.86 m³
